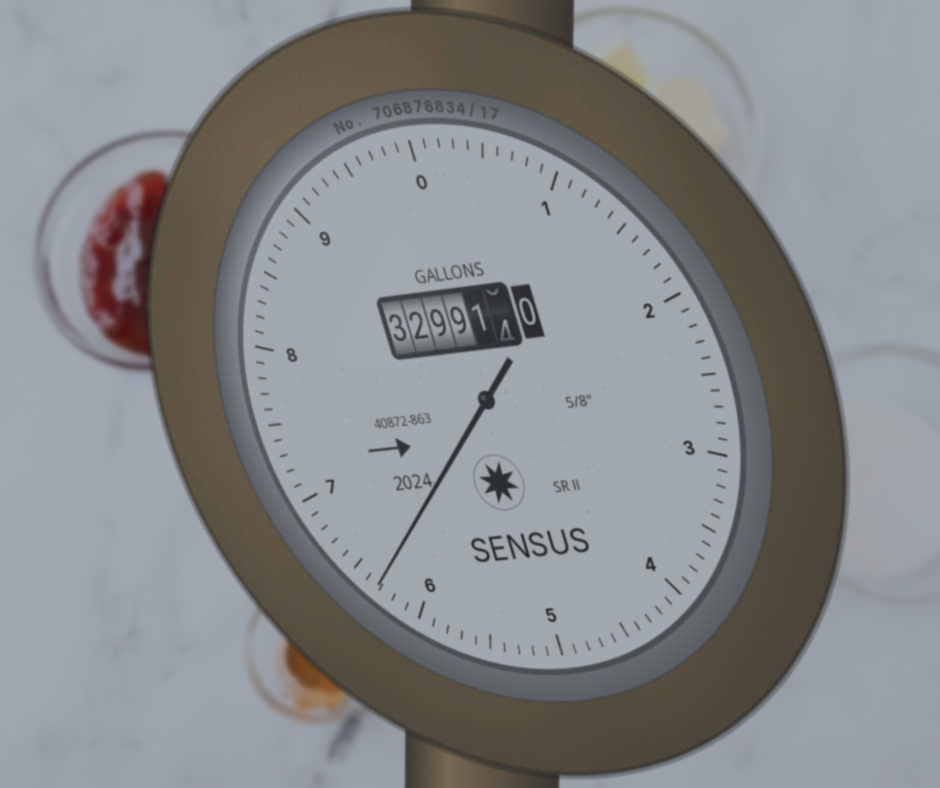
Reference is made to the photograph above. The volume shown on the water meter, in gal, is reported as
3299136.3 gal
